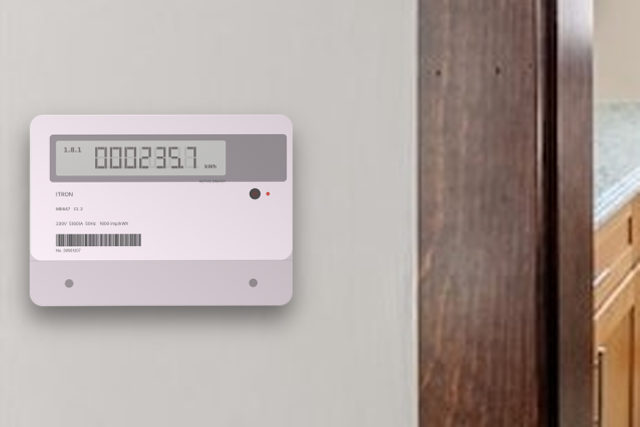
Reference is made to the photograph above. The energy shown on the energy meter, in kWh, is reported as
235.7 kWh
